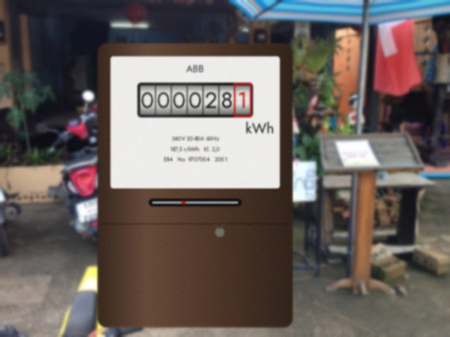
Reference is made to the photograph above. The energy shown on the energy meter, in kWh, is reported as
28.1 kWh
